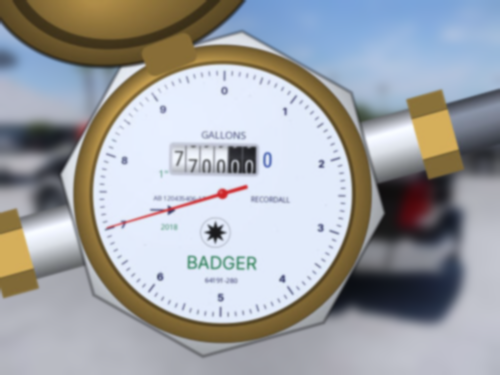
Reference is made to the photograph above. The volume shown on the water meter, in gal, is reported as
7699997.0 gal
